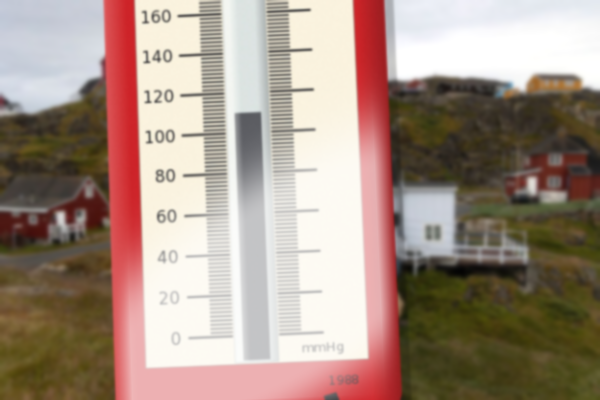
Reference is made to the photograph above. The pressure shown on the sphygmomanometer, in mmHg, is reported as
110 mmHg
